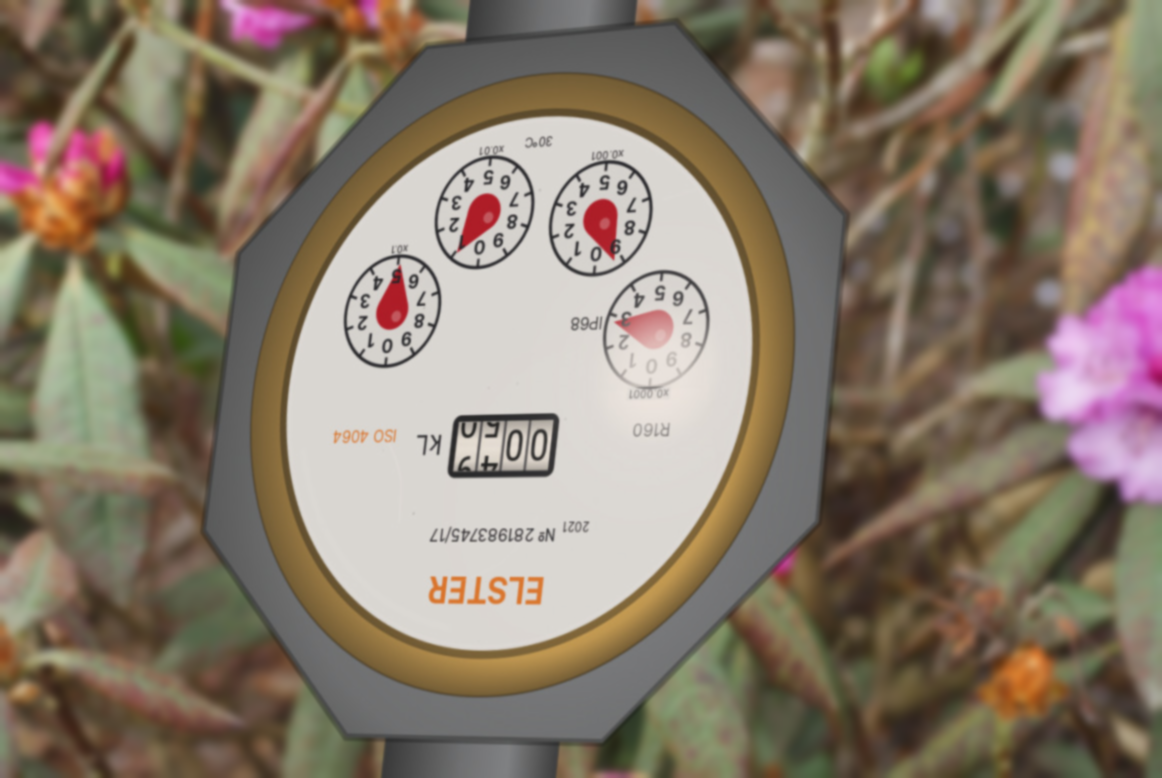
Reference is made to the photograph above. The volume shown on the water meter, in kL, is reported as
49.5092 kL
